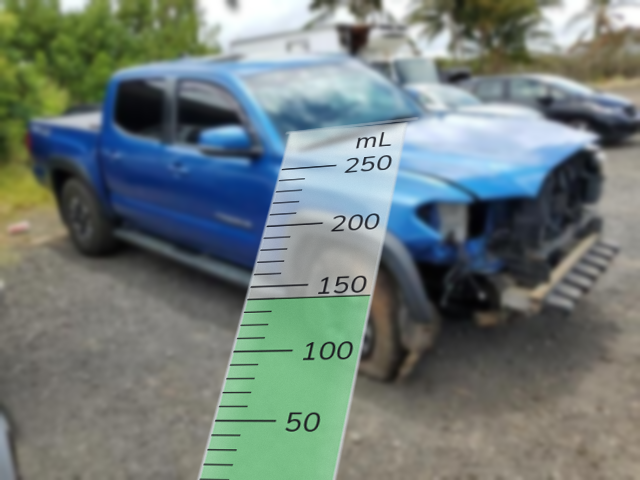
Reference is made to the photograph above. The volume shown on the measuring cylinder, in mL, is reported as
140 mL
